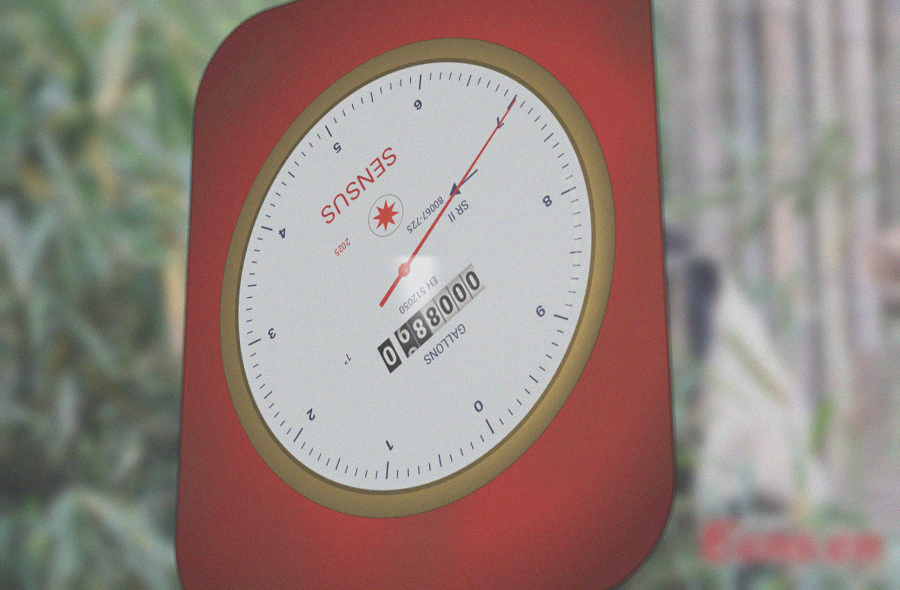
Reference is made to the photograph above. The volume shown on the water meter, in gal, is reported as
8887.0 gal
